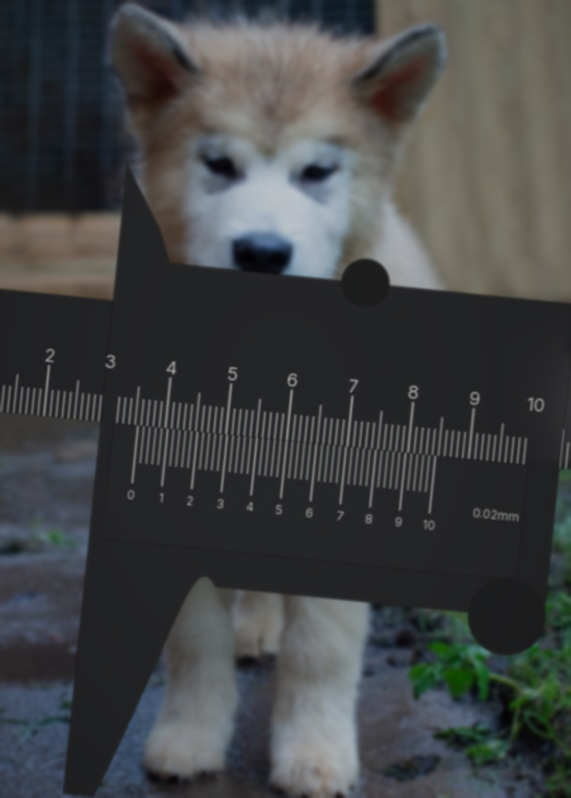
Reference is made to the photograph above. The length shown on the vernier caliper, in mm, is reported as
35.5 mm
